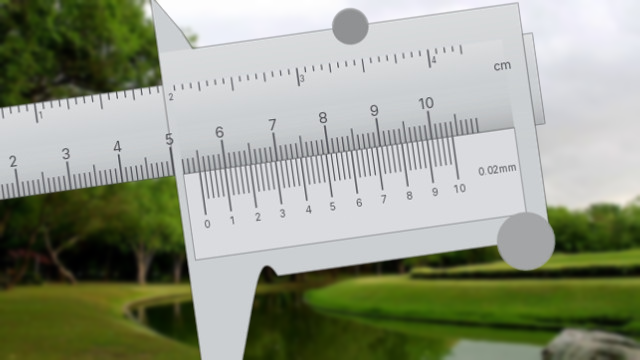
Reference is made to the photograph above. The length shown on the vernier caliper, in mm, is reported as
55.0 mm
